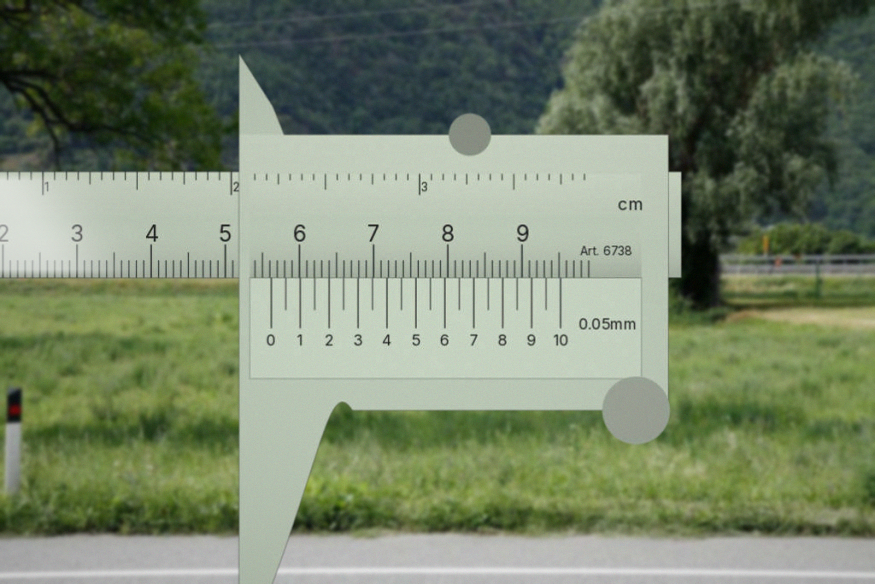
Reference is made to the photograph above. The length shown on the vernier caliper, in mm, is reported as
56.2 mm
